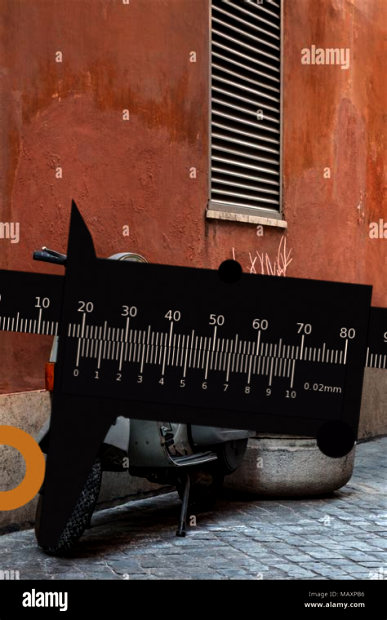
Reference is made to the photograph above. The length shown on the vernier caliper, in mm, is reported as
19.5 mm
